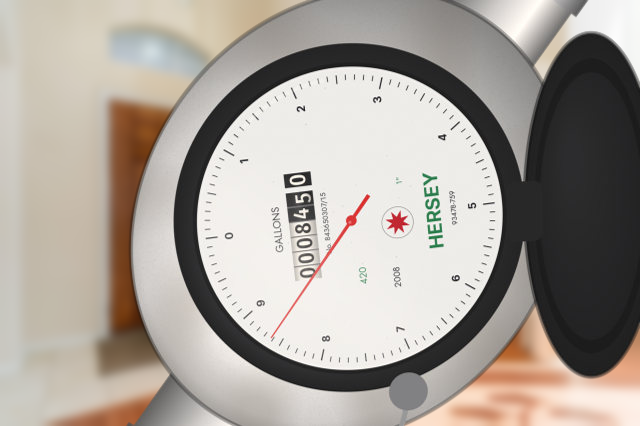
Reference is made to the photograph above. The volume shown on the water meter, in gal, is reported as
8448.6 gal
